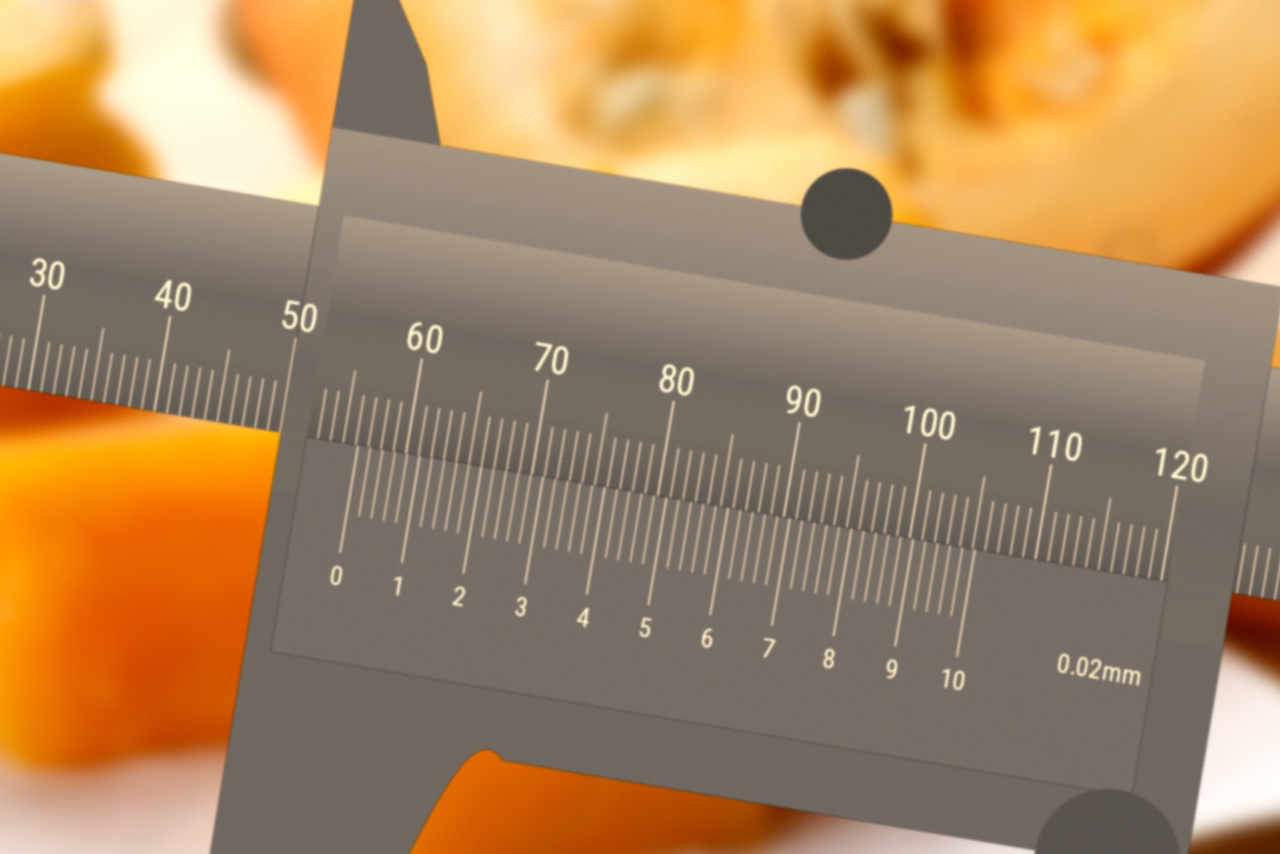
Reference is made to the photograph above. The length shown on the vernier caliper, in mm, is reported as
56.2 mm
